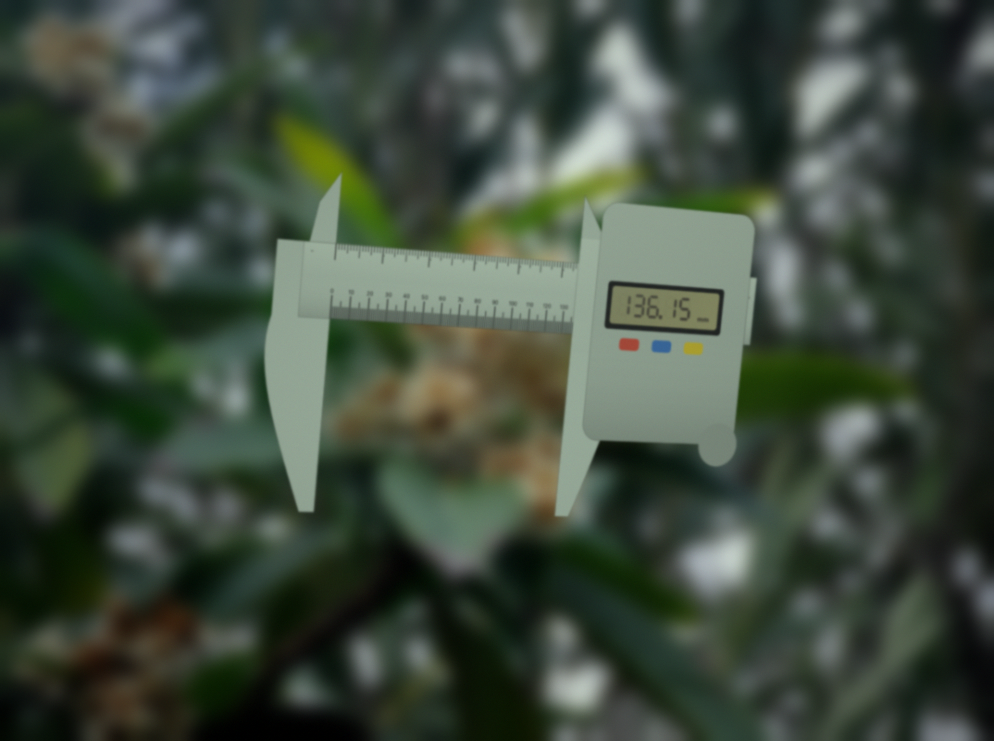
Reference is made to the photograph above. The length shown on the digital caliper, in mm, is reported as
136.15 mm
